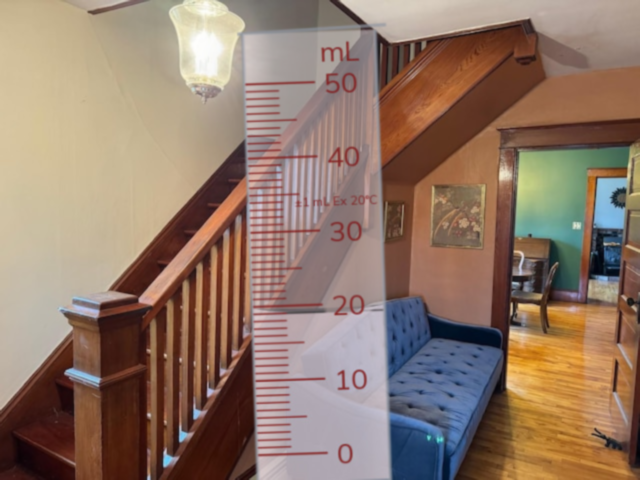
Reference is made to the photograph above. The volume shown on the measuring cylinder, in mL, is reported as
19 mL
